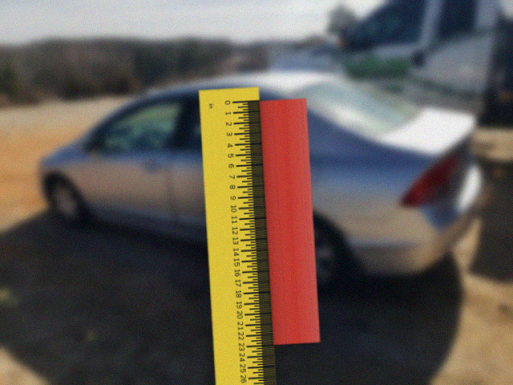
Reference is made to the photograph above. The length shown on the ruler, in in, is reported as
23 in
